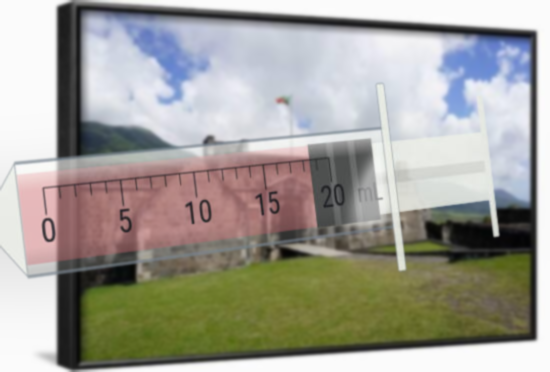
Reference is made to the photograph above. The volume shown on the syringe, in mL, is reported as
18.5 mL
